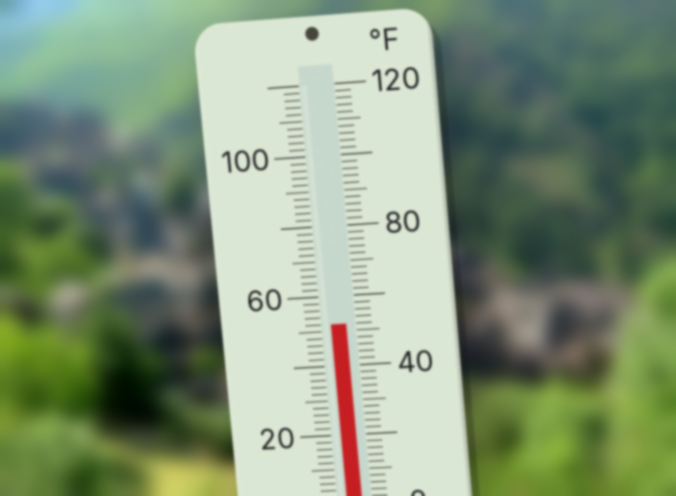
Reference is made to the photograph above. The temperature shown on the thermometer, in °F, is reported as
52 °F
